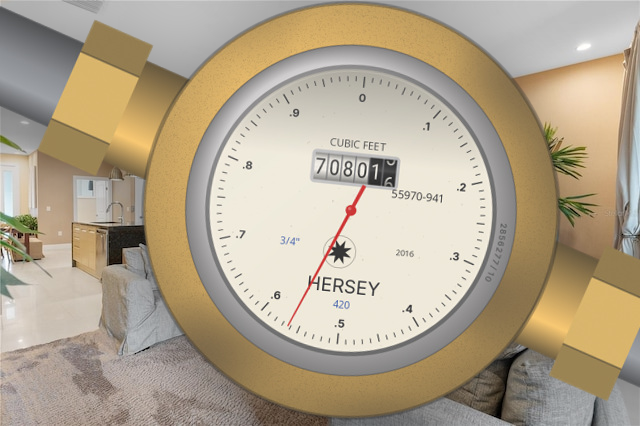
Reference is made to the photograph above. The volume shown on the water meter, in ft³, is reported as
708015.56 ft³
